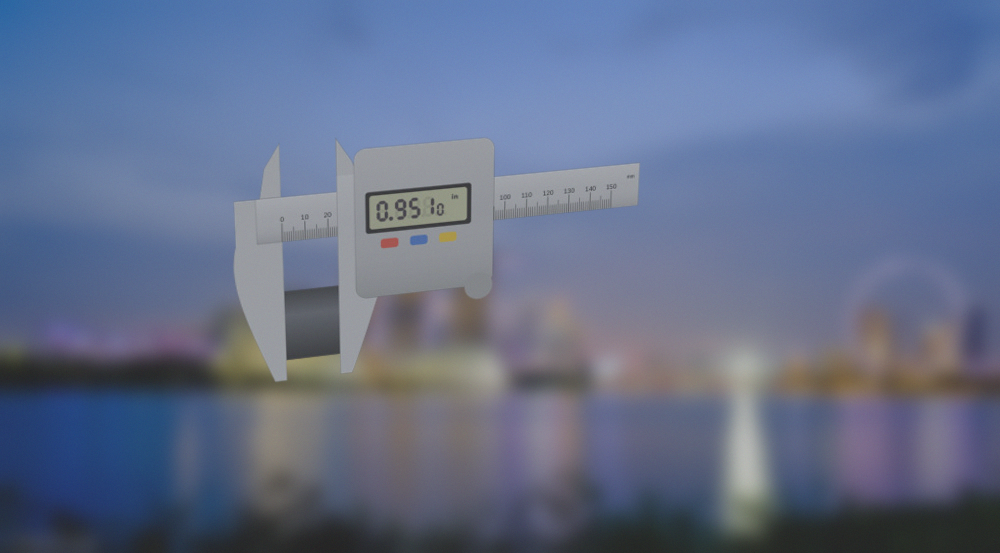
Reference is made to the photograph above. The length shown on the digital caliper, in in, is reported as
0.9510 in
